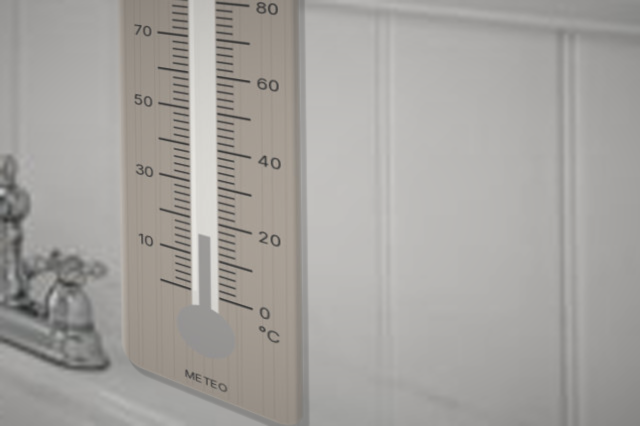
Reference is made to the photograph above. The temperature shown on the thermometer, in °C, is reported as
16 °C
